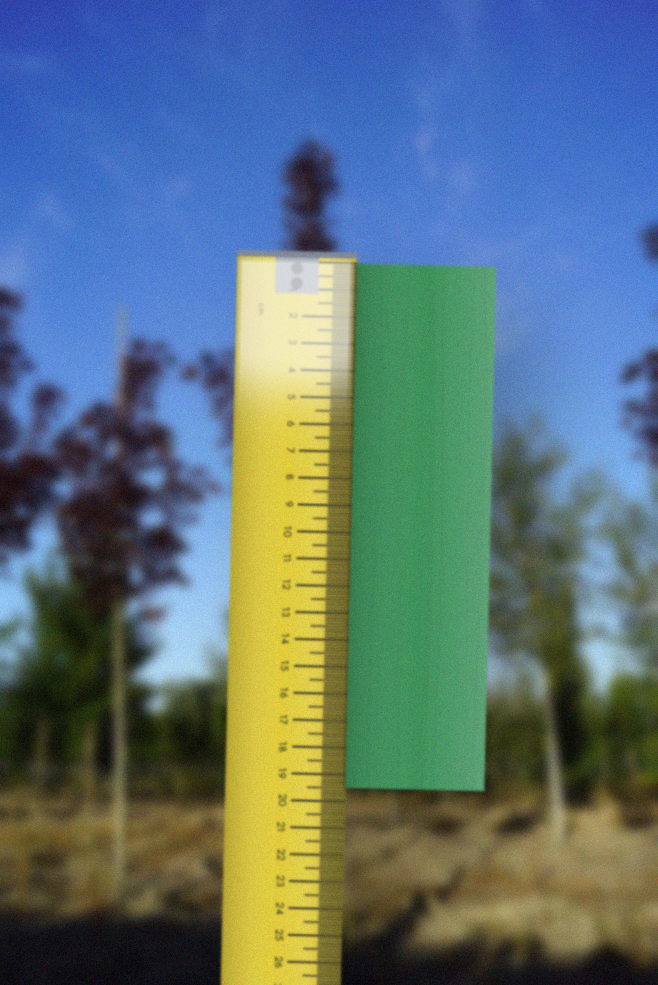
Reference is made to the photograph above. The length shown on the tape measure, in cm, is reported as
19.5 cm
